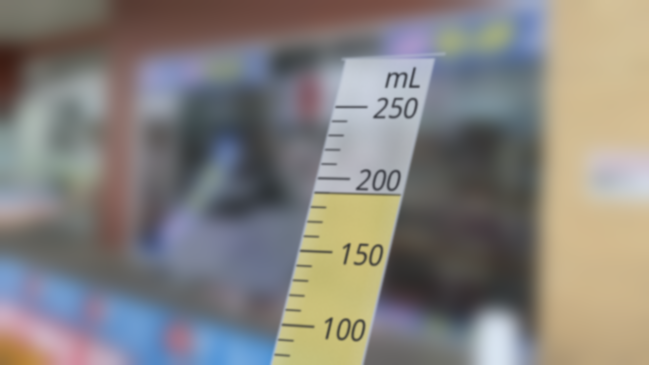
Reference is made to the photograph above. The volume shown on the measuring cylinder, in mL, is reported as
190 mL
